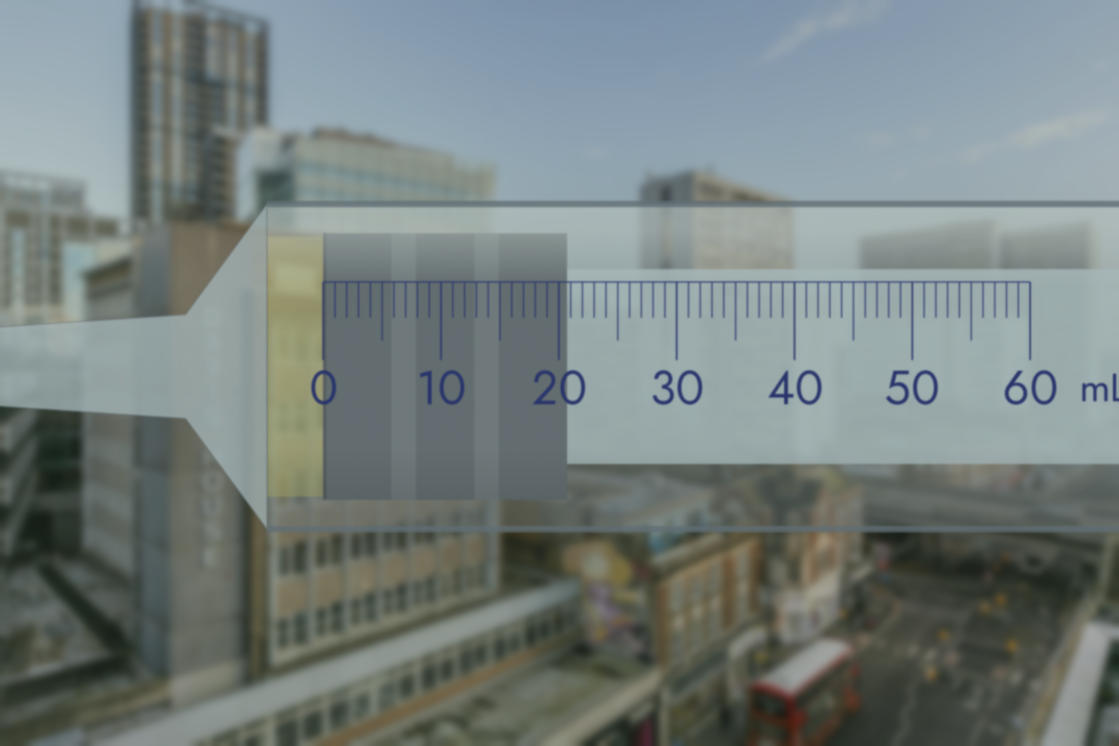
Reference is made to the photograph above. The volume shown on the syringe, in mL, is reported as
0 mL
